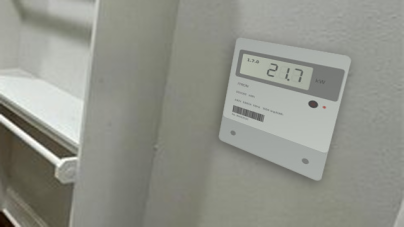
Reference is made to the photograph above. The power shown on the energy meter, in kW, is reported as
21.7 kW
